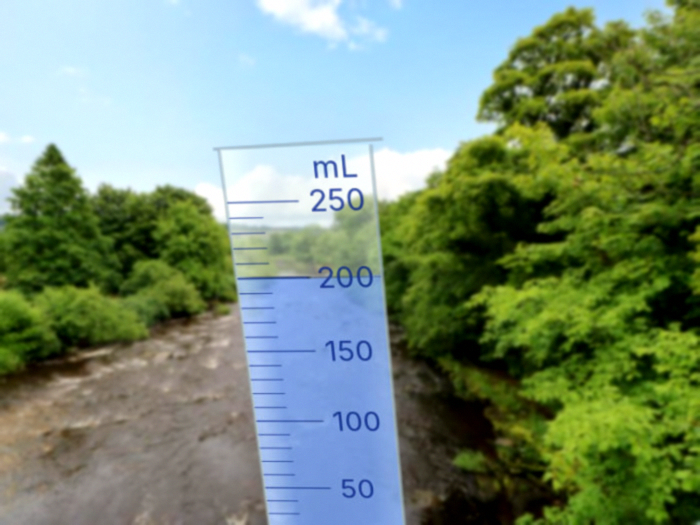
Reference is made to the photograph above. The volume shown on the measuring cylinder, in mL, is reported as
200 mL
